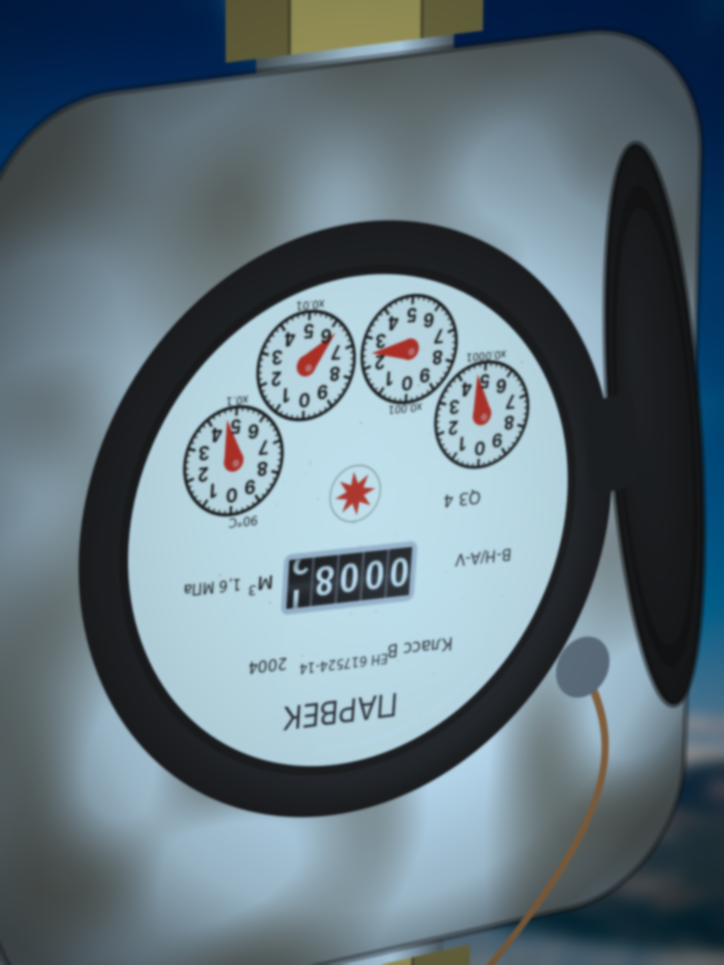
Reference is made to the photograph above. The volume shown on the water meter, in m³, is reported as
81.4624 m³
